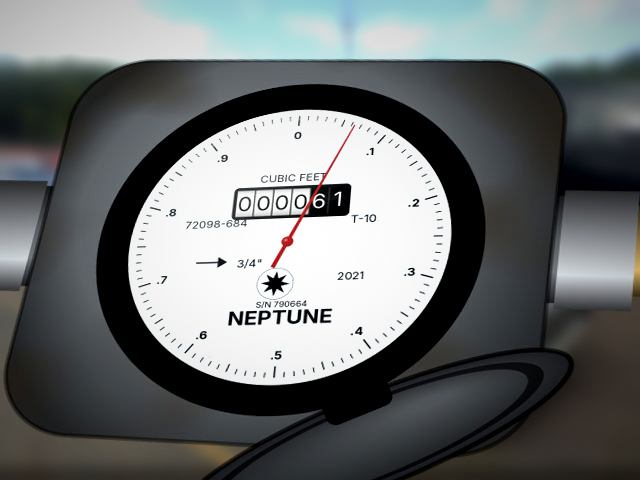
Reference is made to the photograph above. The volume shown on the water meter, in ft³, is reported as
61.06 ft³
